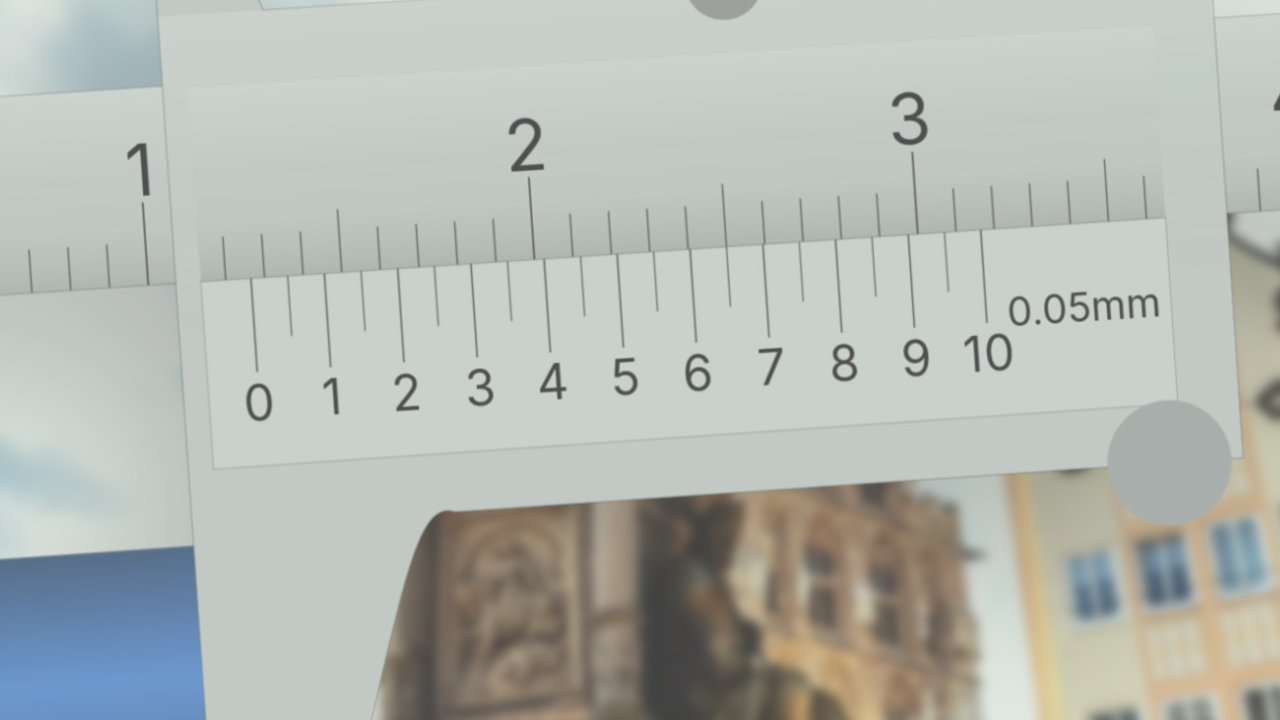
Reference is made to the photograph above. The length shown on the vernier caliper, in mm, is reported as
12.65 mm
